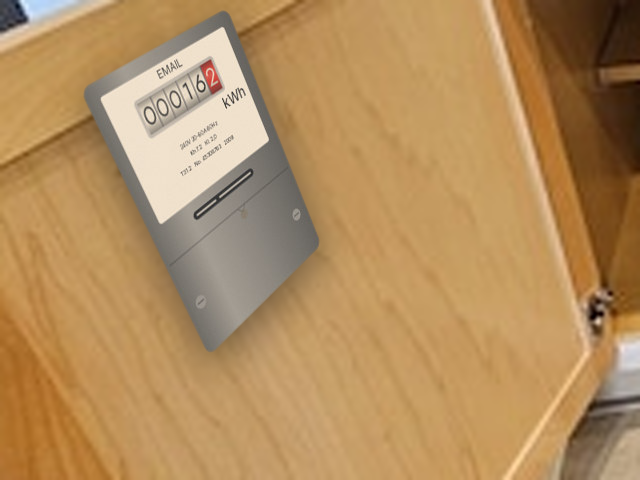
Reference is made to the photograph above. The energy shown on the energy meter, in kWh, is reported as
16.2 kWh
